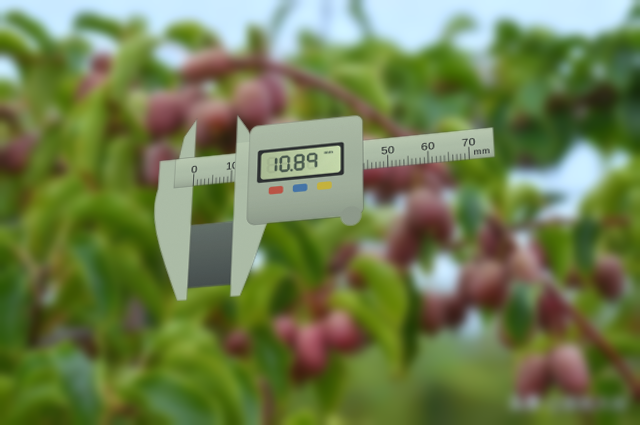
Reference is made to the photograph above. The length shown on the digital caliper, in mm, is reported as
10.89 mm
